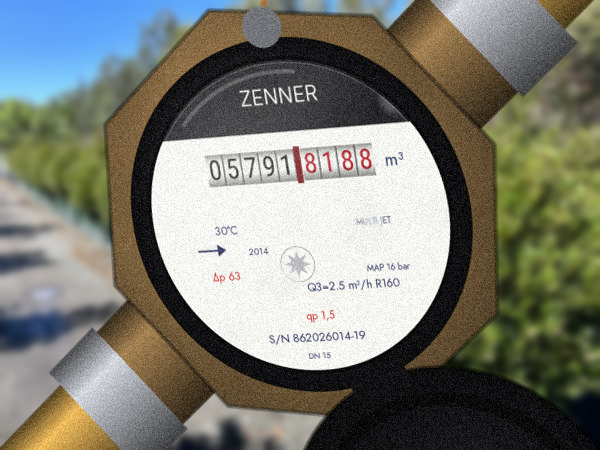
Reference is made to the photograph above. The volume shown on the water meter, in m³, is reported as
5791.8188 m³
